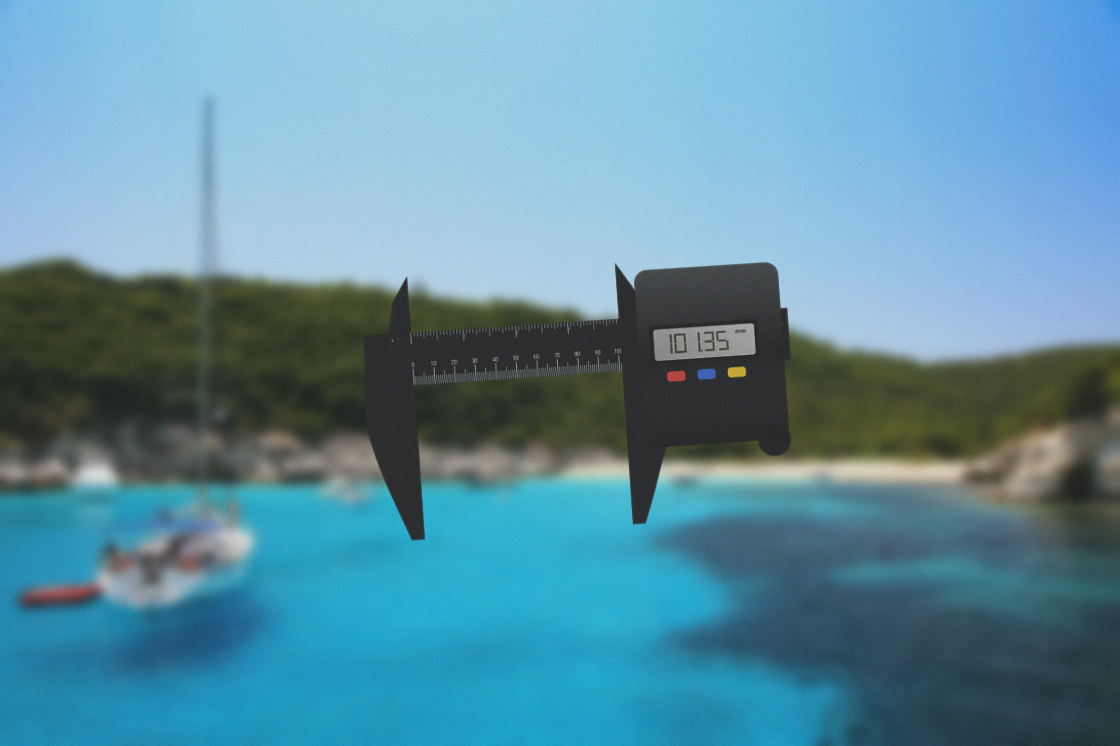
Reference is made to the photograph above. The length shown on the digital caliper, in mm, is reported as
101.35 mm
